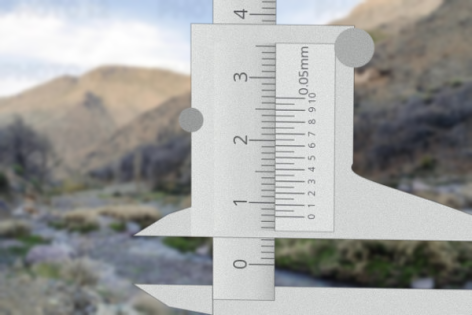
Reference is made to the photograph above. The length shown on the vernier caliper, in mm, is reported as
7.8 mm
